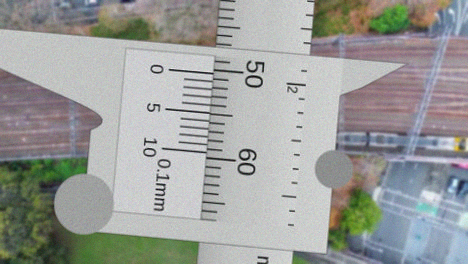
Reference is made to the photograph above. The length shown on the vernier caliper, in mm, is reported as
50.4 mm
